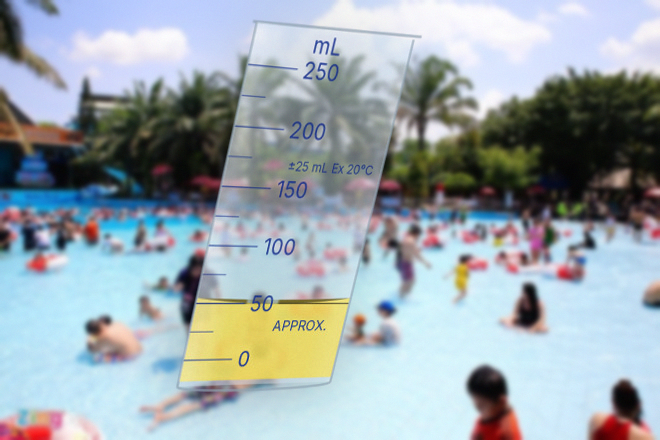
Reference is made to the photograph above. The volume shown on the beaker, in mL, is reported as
50 mL
